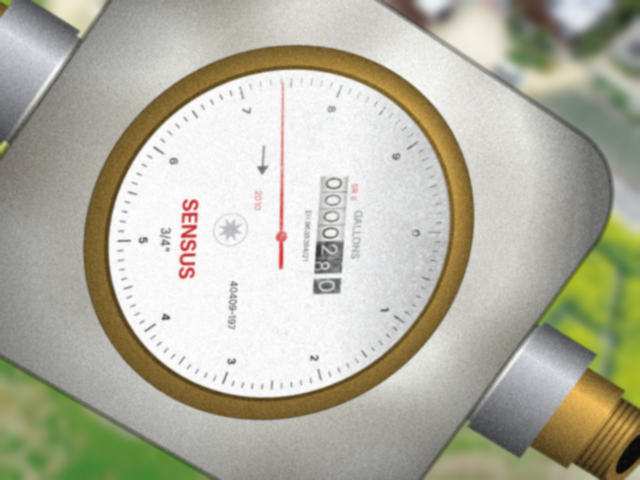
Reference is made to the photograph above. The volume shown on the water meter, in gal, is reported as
277.4 gal
